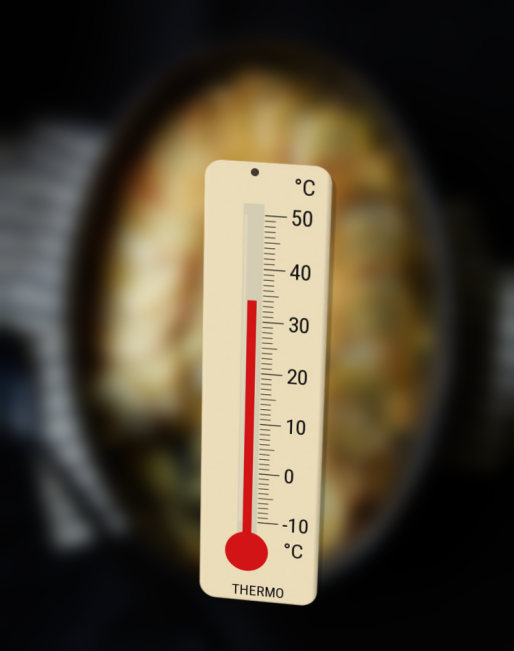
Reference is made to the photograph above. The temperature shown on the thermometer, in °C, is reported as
34 °C
